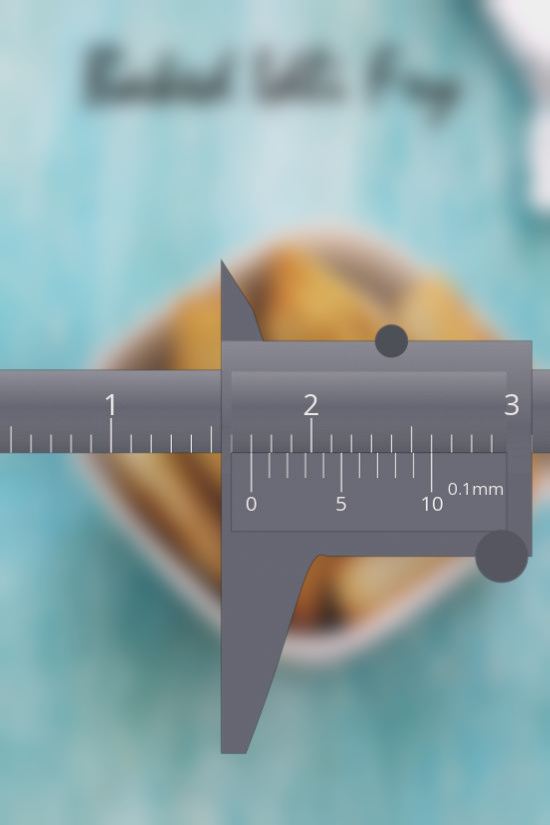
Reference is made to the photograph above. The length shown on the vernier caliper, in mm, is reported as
17.0 mm
